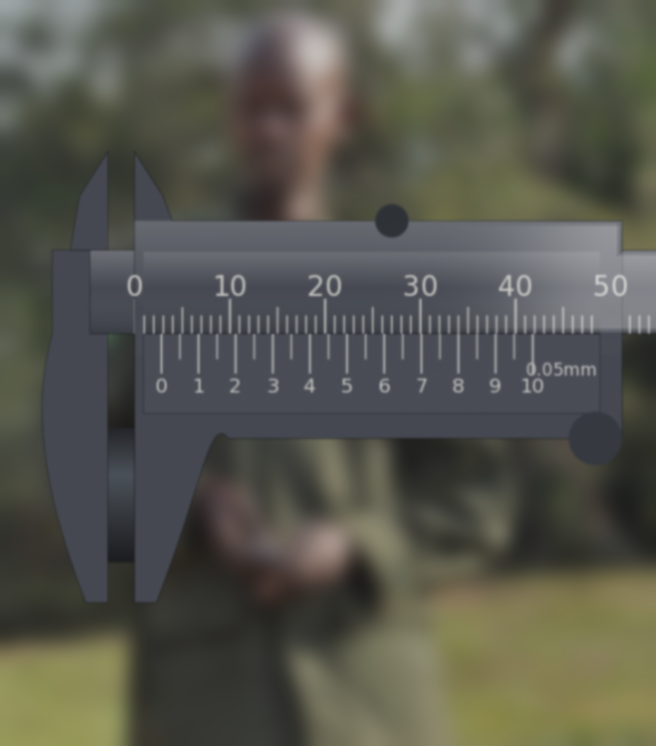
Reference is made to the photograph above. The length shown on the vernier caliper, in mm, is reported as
2.8 mm
